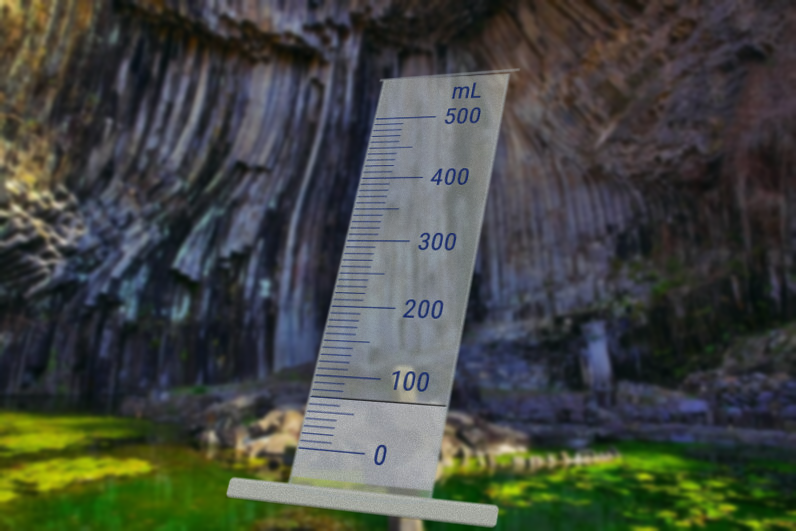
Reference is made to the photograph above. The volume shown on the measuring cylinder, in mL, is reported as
70 mL
